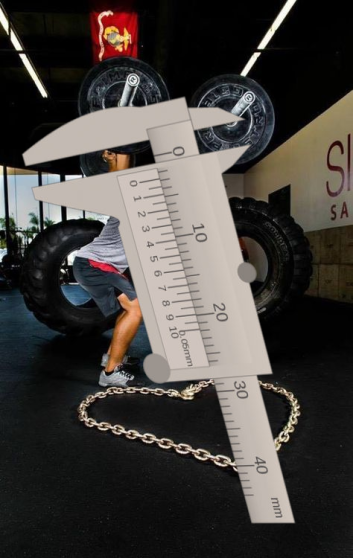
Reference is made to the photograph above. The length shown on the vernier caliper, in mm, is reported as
2.8 mm
